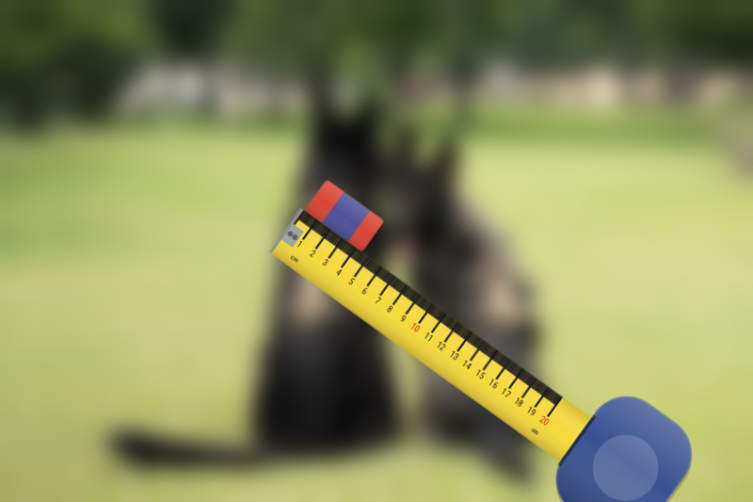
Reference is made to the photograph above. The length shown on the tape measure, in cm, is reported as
4.5 cm
